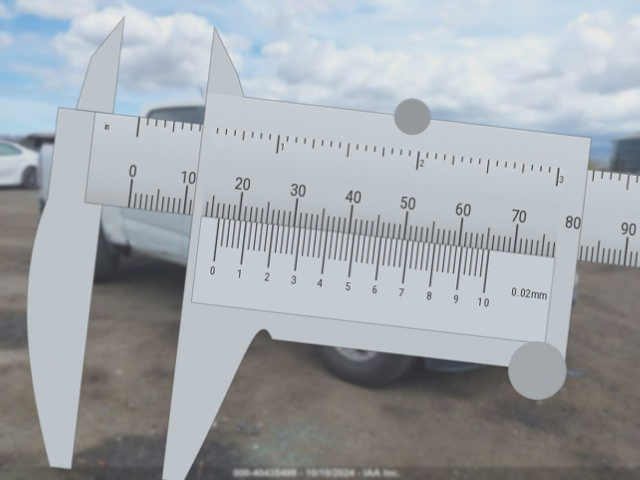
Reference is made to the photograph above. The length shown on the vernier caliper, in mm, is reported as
16.4 mm
